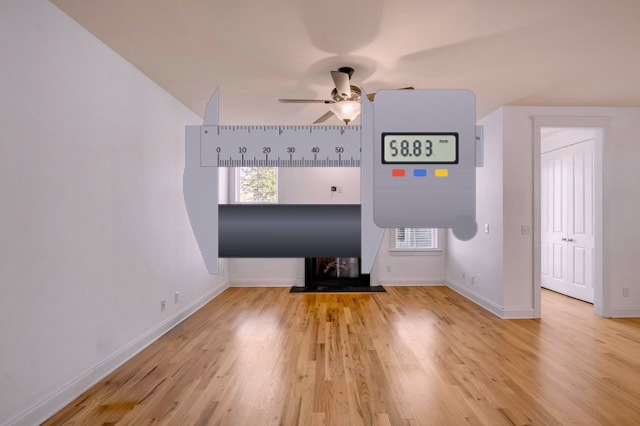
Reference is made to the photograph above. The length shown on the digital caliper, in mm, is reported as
58.83 mm
